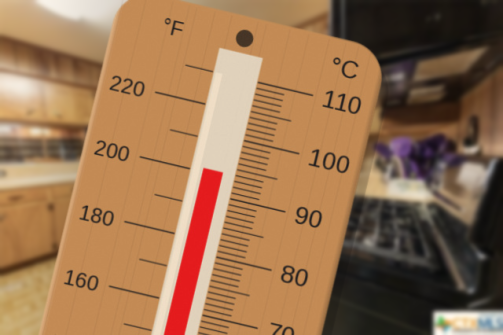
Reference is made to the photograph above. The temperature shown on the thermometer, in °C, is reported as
94 °C
